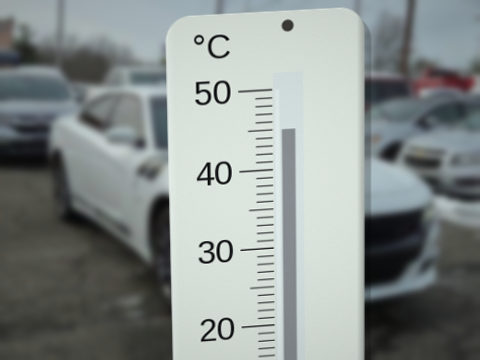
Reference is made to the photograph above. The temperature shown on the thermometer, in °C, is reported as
45 °C
